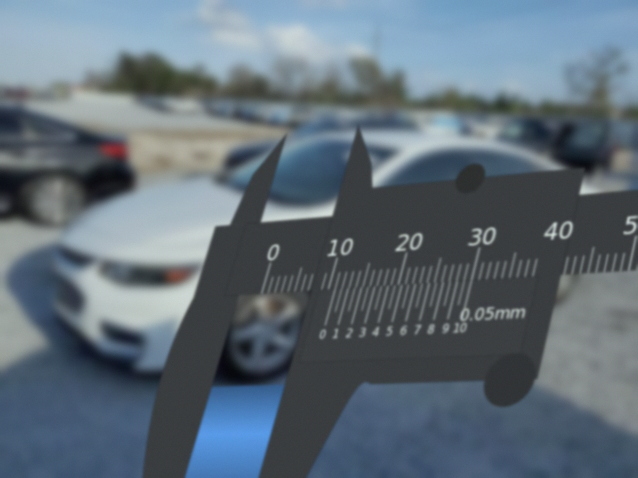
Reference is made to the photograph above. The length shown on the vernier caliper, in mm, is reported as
11.0 mm
